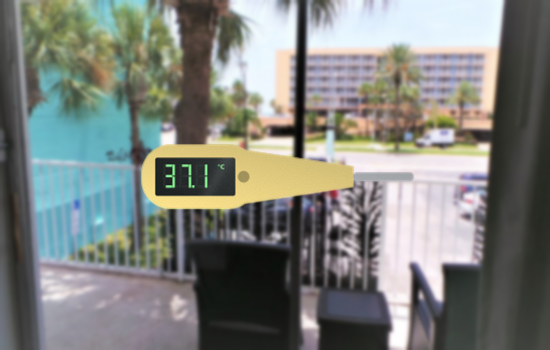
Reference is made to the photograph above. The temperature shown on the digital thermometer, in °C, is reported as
37.1 °C
